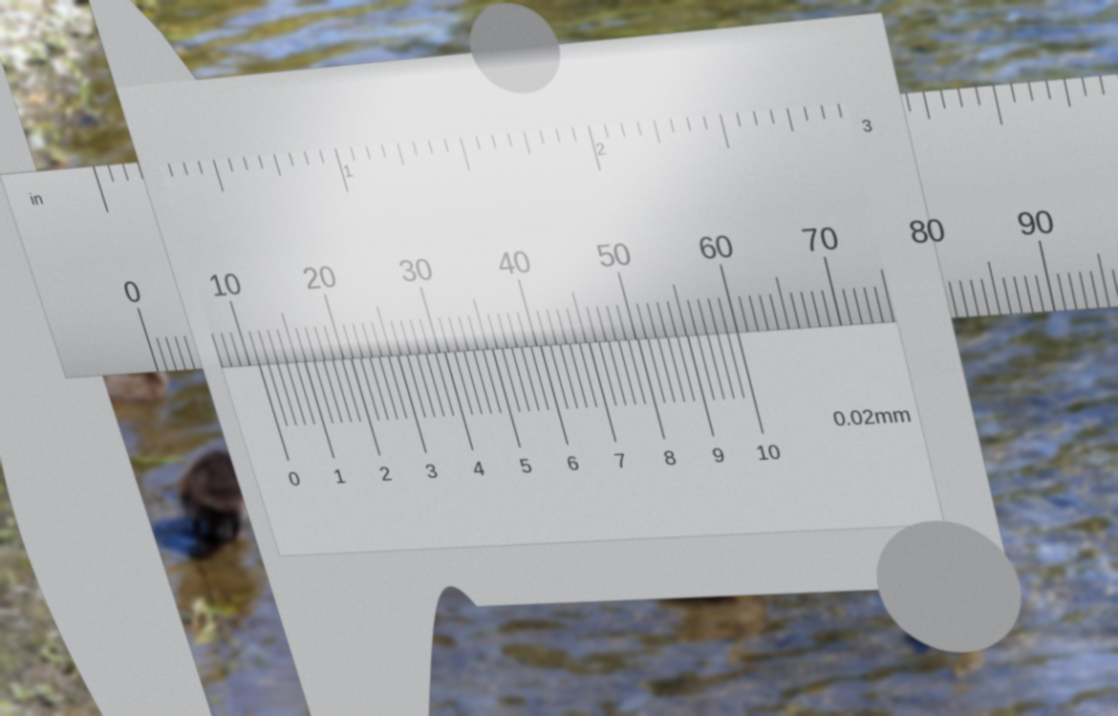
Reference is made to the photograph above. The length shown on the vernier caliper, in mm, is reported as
11.0 mm
